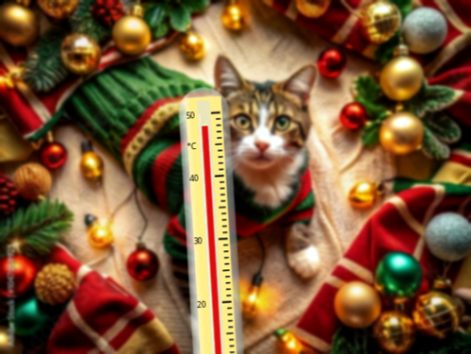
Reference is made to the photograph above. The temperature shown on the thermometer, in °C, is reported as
48 °C
